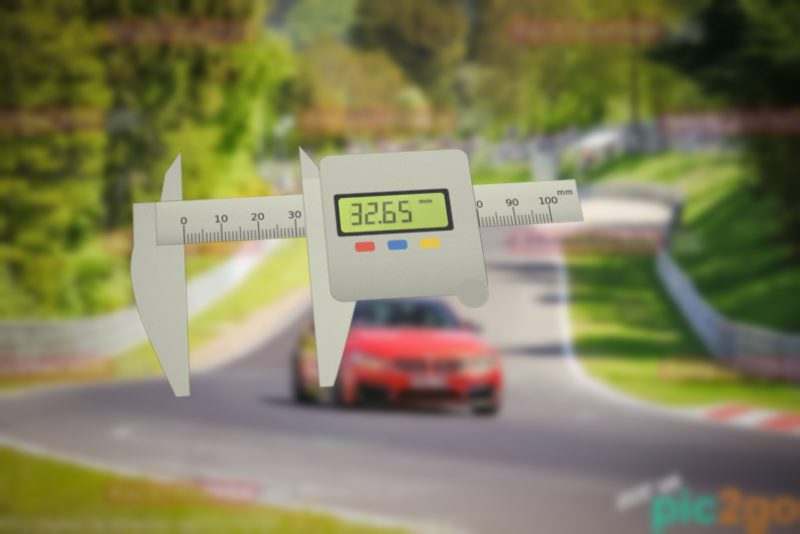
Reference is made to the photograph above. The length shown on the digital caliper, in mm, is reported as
32.65 mm
